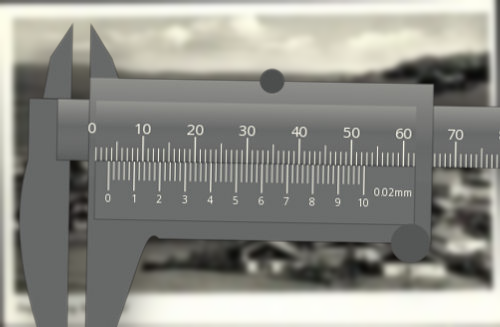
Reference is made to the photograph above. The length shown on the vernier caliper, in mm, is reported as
3.5 mm
